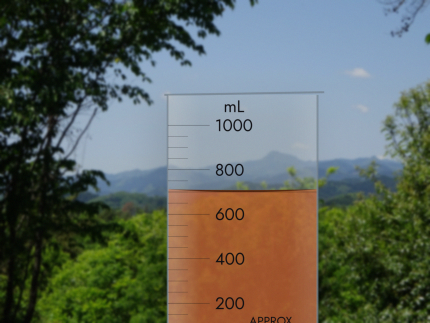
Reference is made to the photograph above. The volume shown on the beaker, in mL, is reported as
700 mL
